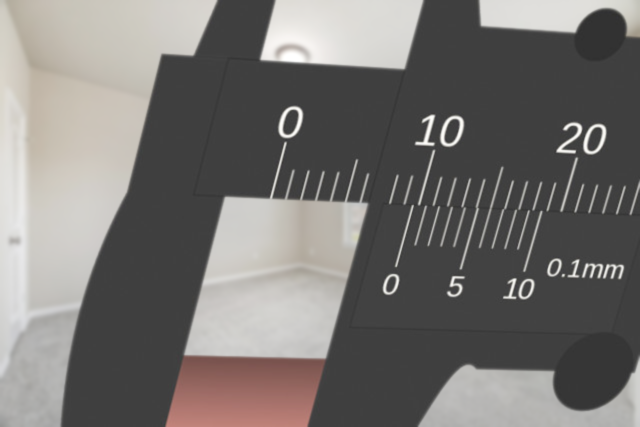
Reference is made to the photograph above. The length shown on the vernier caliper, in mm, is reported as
9.6 mm
